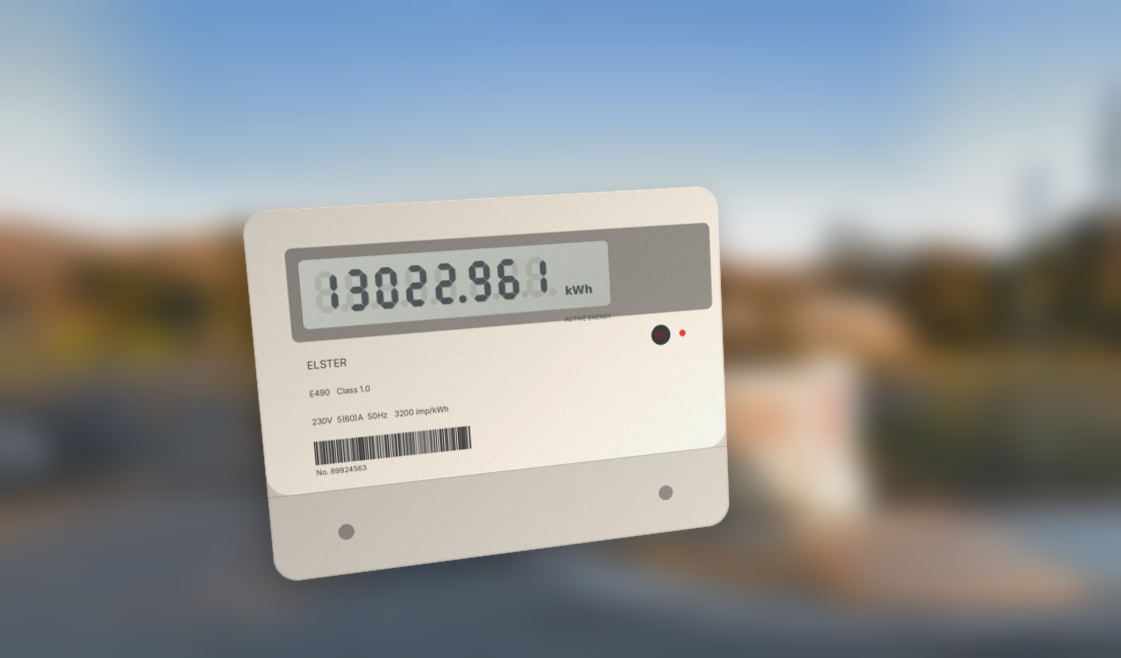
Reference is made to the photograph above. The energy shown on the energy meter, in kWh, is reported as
13022.961 kWh
